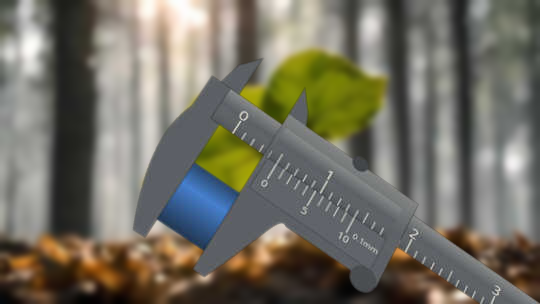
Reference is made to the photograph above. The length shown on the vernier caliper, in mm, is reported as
5.0 mm
